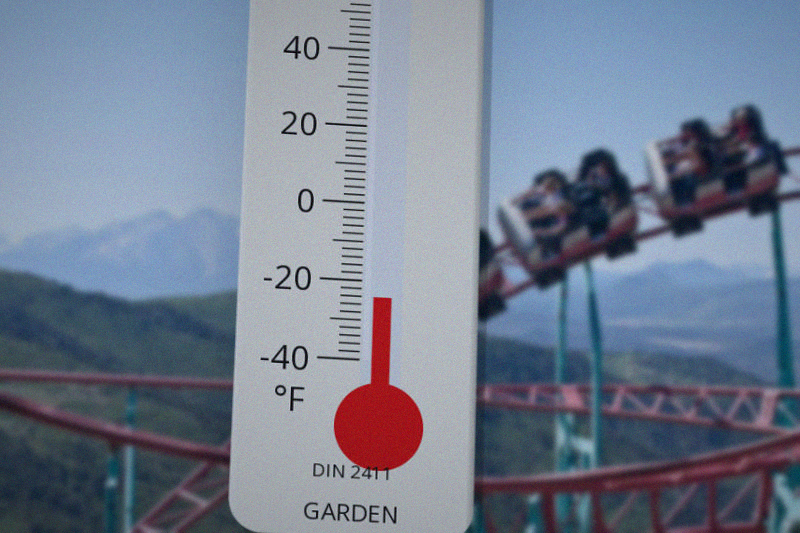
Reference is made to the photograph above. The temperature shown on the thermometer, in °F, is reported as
-24 °F
